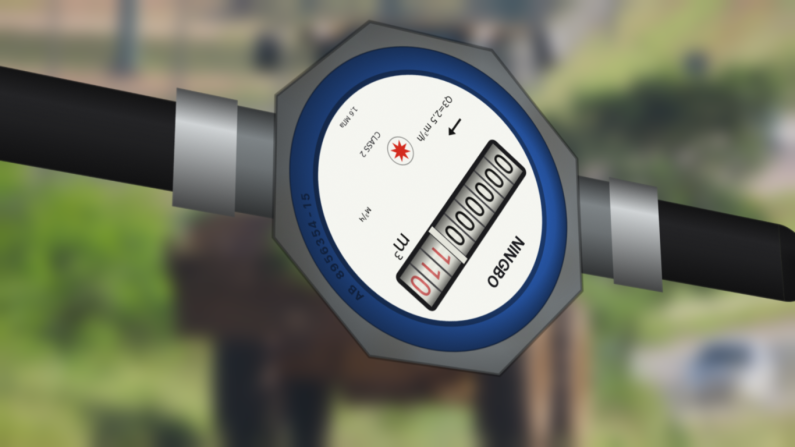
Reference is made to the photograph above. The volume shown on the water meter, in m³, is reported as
0.110 m³
